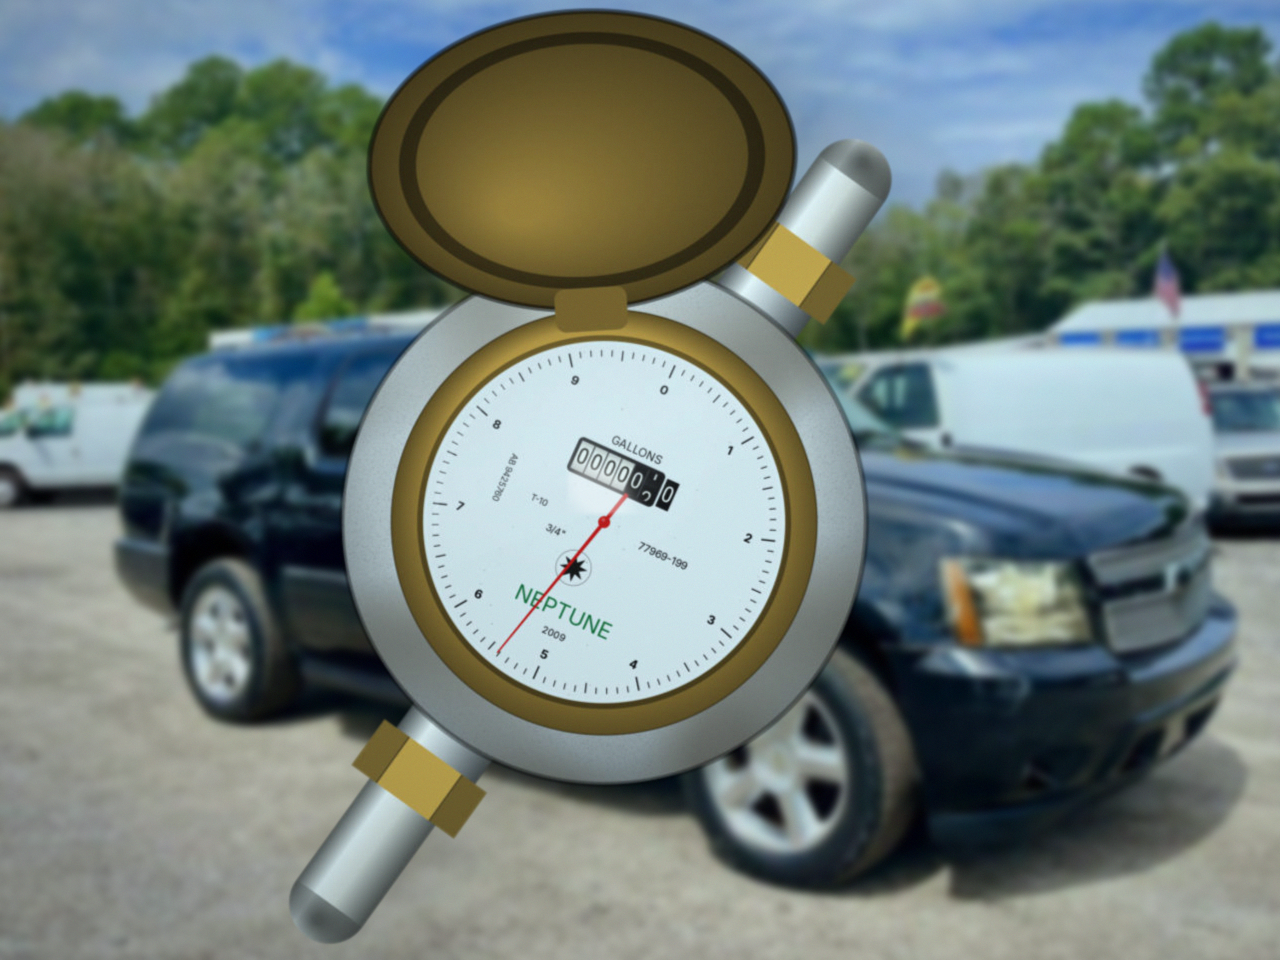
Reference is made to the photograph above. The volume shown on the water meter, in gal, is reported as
15.4 gal
